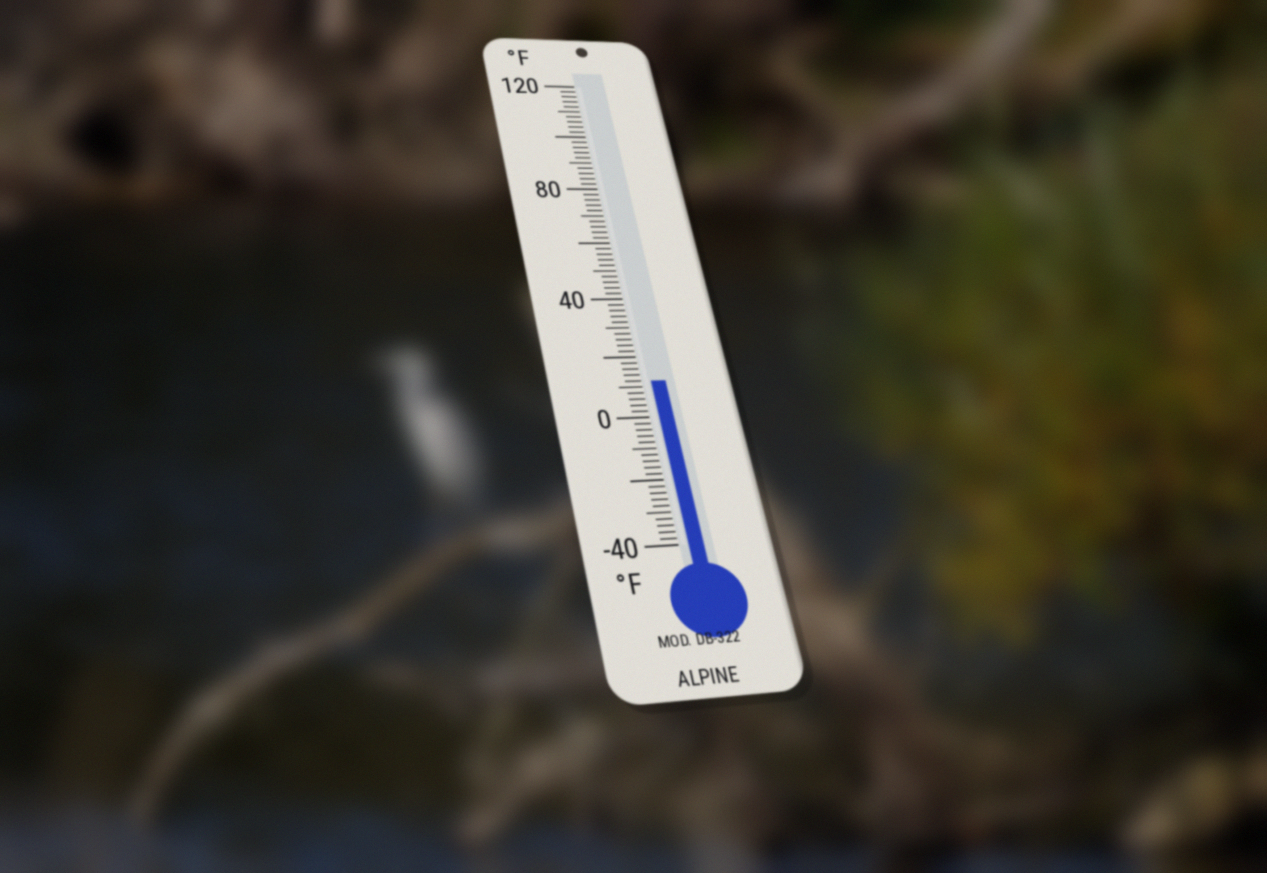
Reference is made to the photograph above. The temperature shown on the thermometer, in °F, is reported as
12 °F
